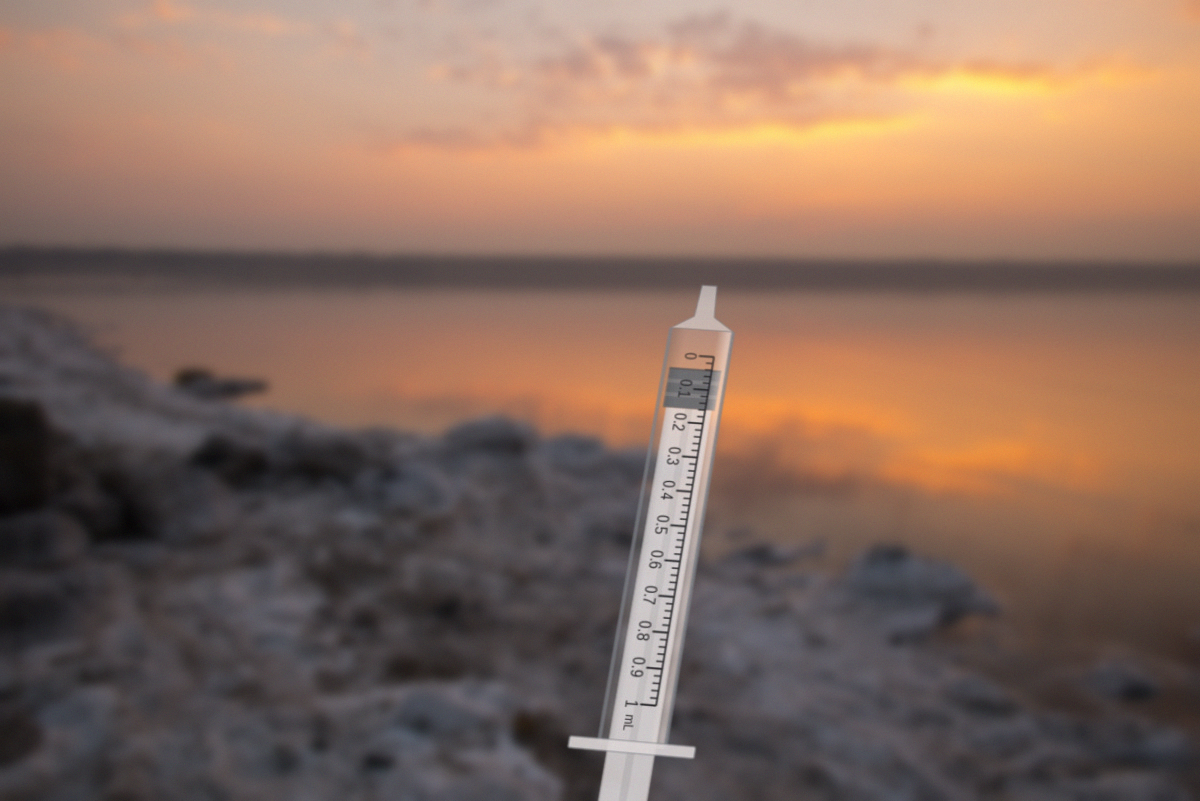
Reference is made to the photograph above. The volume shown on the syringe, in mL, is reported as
0.04 mL
